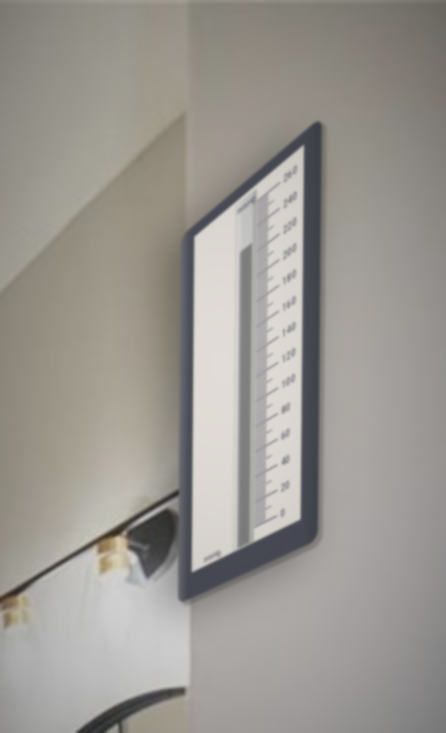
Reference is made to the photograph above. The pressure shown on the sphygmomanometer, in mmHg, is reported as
230 mmHg
